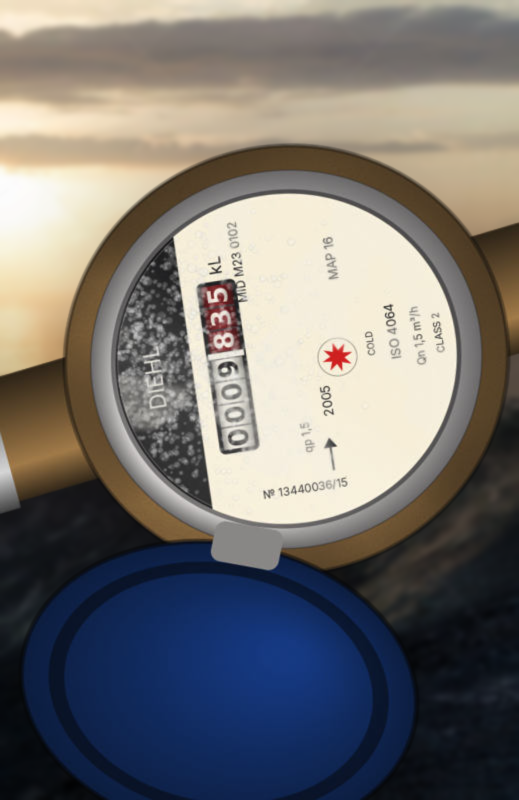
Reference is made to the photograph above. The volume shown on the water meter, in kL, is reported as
9.835 kL
